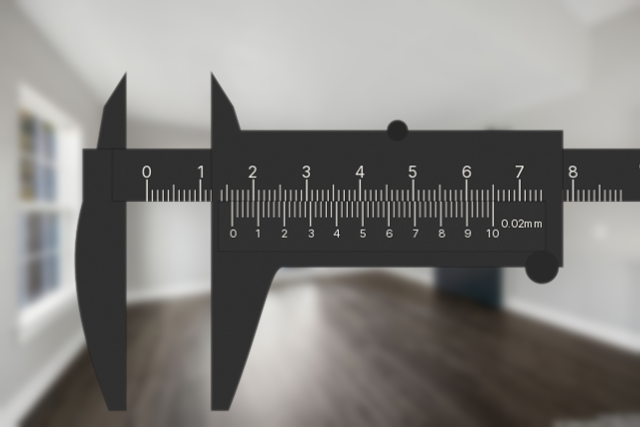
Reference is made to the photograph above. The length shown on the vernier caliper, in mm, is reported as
16.0 mm
